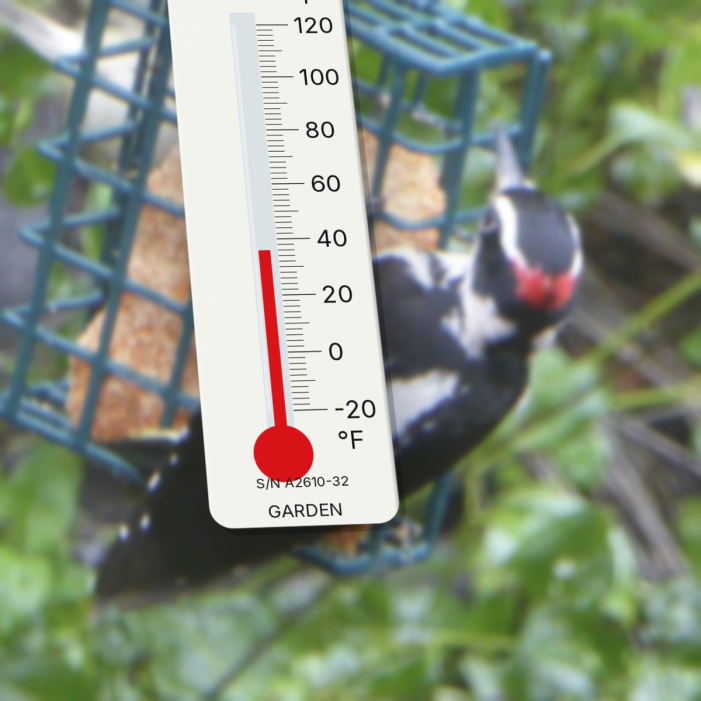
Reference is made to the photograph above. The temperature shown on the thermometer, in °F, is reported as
36 °F
